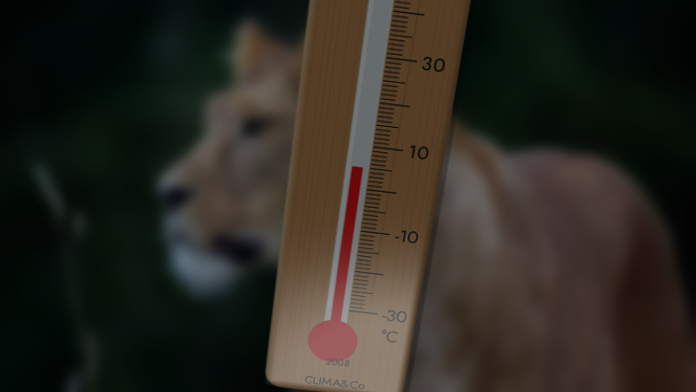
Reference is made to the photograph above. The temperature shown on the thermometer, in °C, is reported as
5 °C
